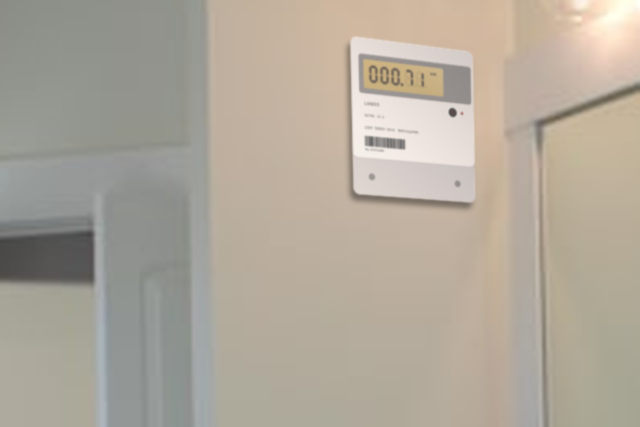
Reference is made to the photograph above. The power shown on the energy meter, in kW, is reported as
0.71 kW
